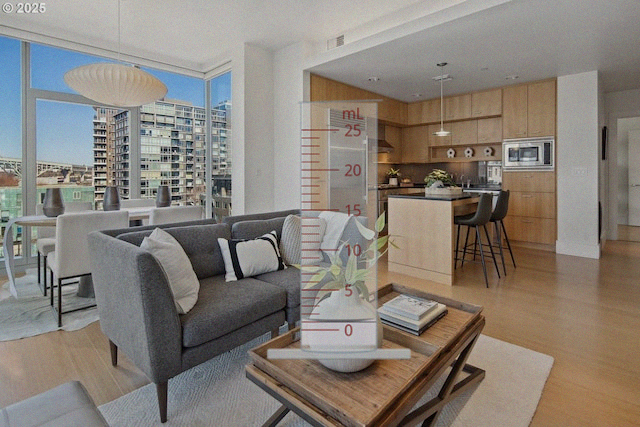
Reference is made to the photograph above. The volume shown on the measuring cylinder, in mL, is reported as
1 mL
